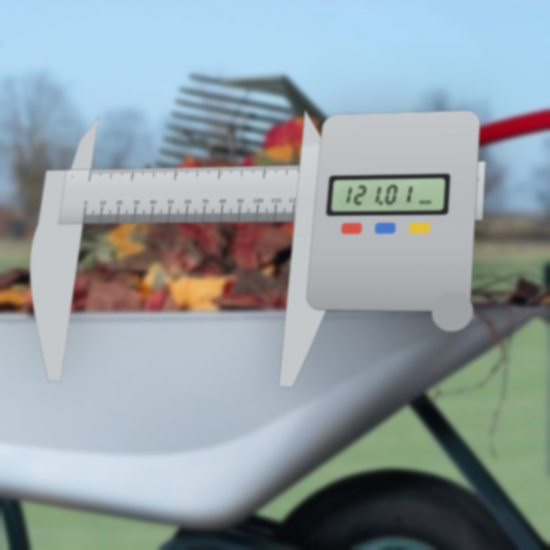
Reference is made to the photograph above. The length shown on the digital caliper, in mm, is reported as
121.01 mm
